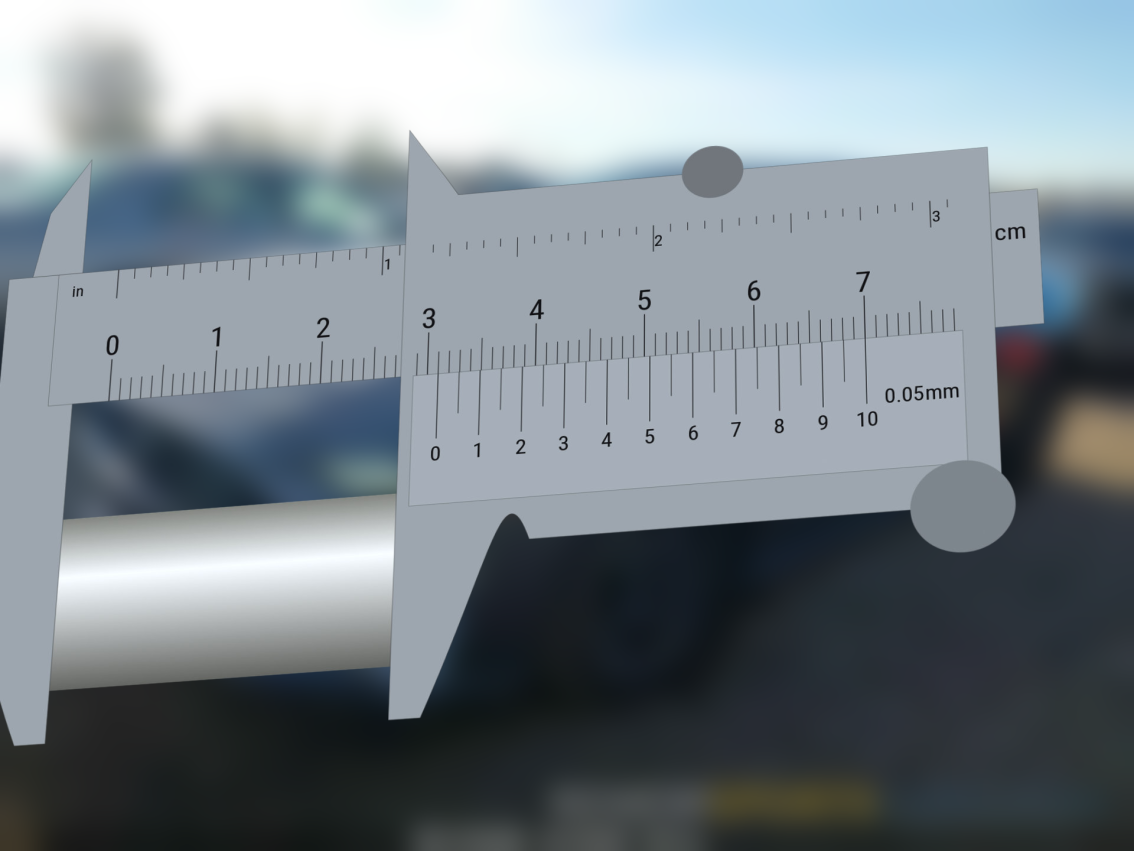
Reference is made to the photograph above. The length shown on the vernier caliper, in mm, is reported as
31.0 mm
